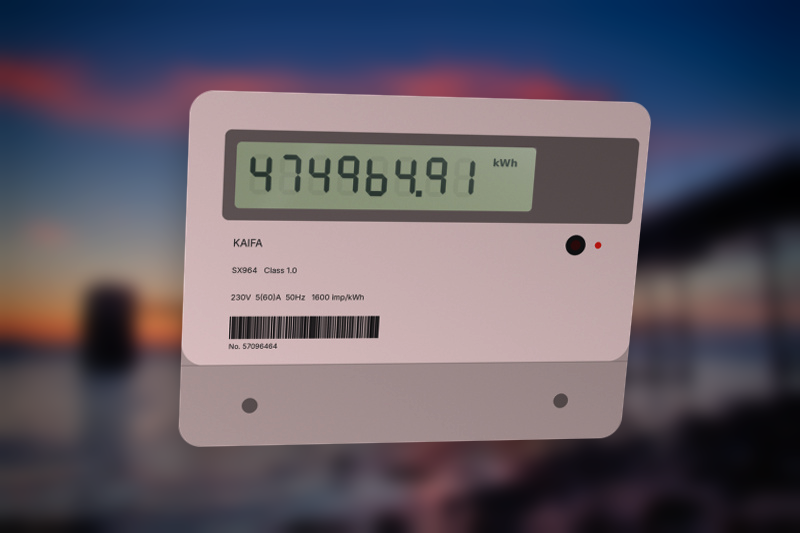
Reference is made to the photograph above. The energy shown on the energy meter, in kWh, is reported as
474964.91 kWh
